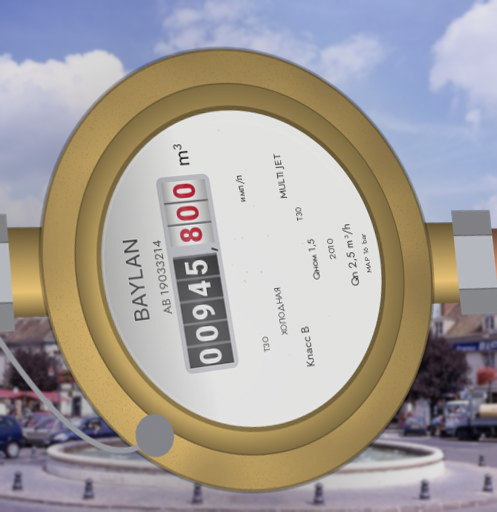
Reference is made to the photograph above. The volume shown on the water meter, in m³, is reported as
945.800 m³
